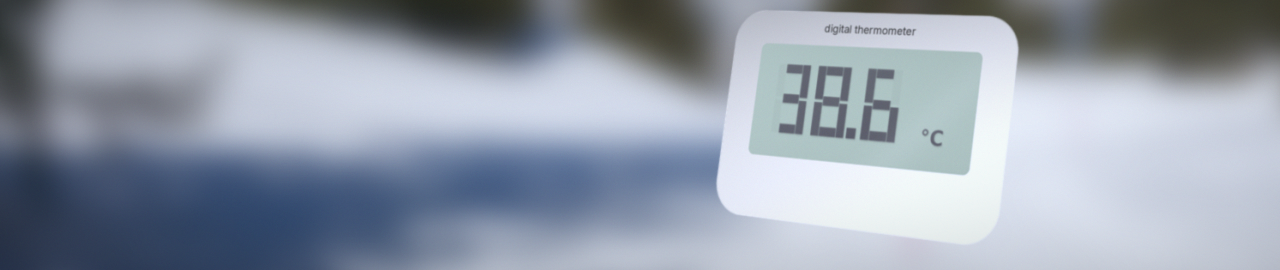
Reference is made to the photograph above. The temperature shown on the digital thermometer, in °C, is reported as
38.6 °C
